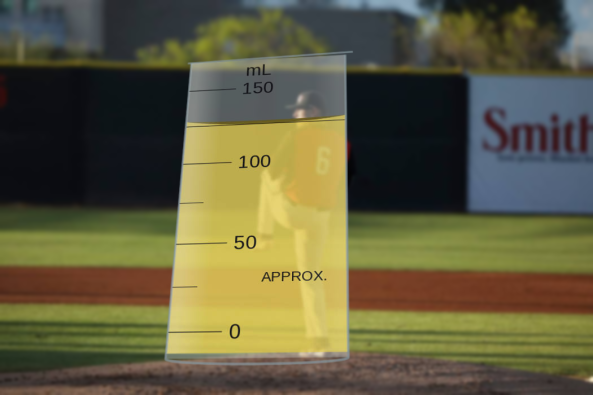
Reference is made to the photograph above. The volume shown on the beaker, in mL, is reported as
125 mL
